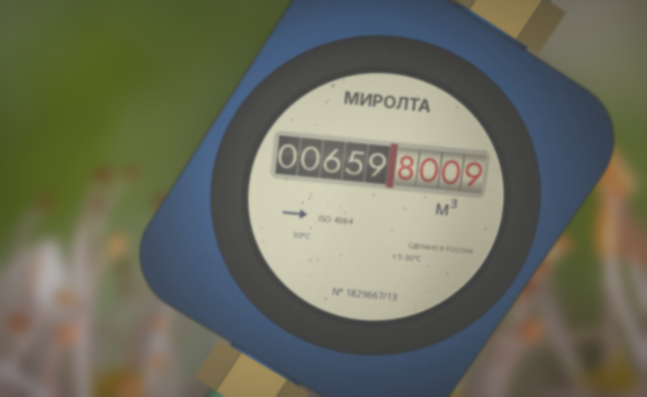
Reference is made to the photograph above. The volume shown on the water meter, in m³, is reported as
659.8009 m³
